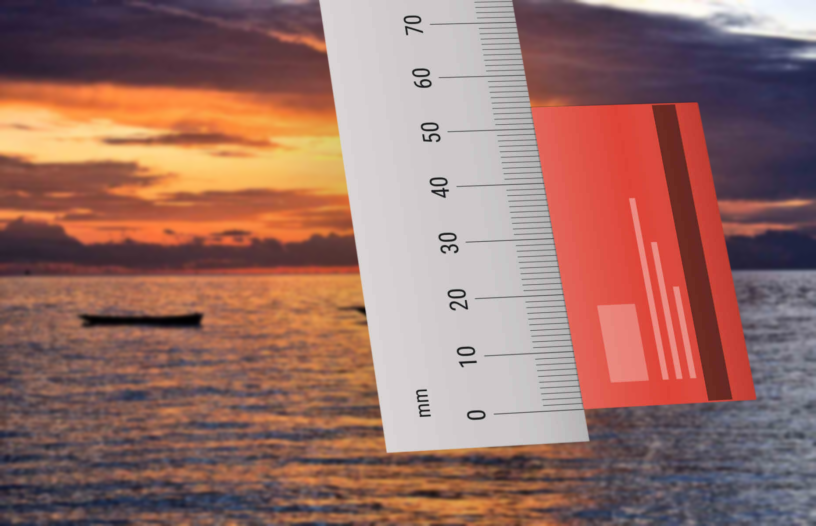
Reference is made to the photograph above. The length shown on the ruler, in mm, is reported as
54 mm
